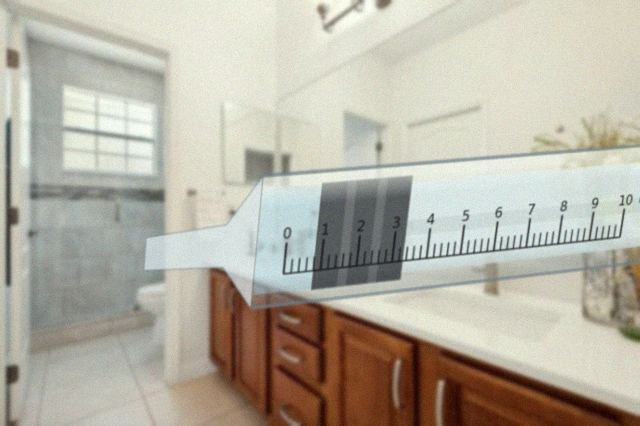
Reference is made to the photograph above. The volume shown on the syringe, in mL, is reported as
0.8 mL
